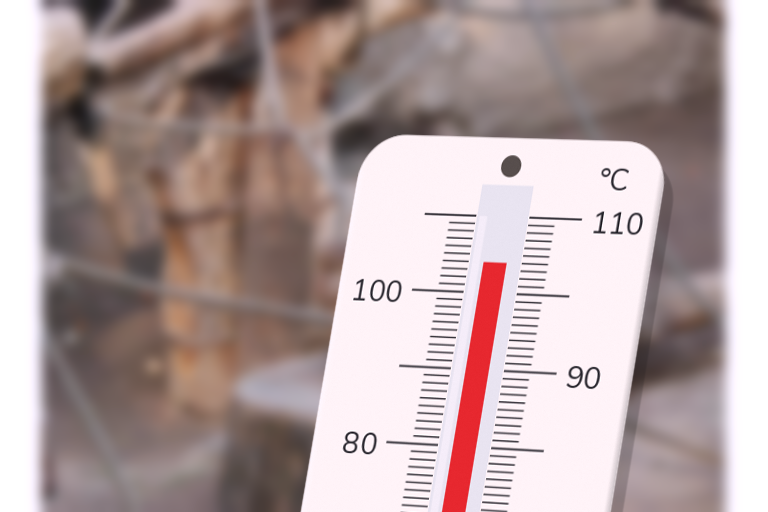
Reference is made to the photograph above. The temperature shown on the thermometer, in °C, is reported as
104 °C
